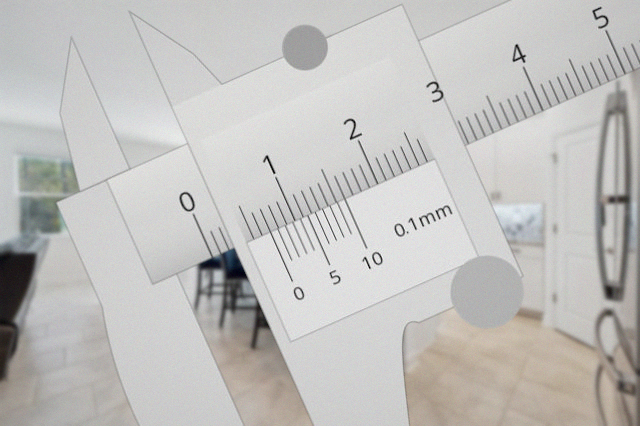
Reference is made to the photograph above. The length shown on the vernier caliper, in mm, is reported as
7.0 mm
